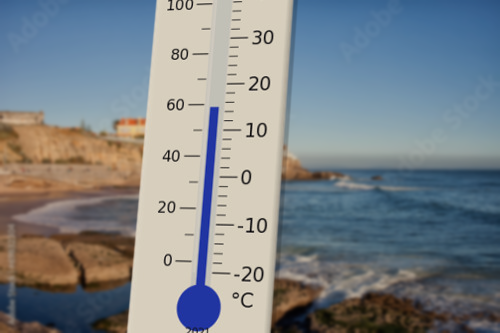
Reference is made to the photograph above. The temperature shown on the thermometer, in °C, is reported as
15 °C
